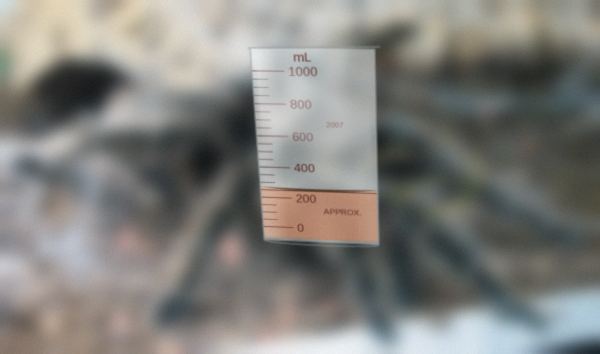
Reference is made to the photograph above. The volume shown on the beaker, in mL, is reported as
250 mL
